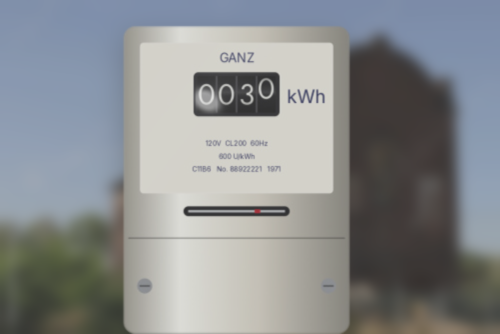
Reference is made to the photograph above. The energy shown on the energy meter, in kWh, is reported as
30 kWh
